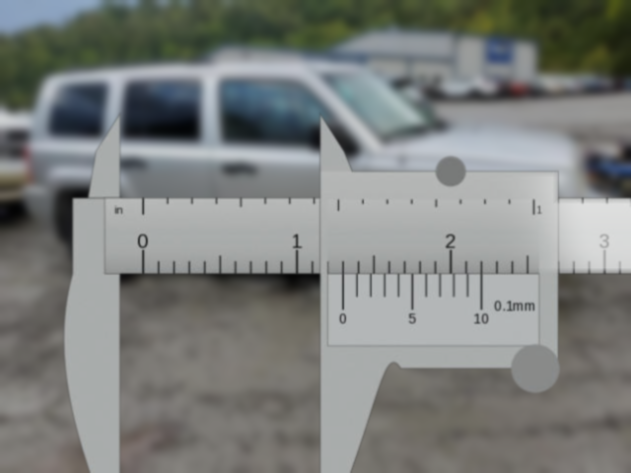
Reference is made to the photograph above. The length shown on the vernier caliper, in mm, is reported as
13.0 mm
